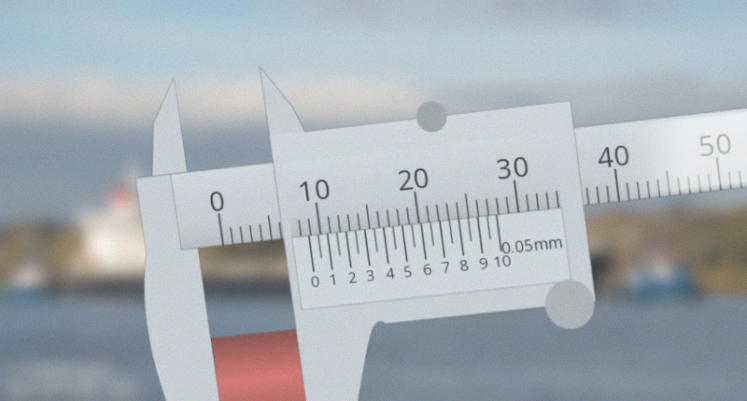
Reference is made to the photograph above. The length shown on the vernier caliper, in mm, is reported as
8.8 mm
